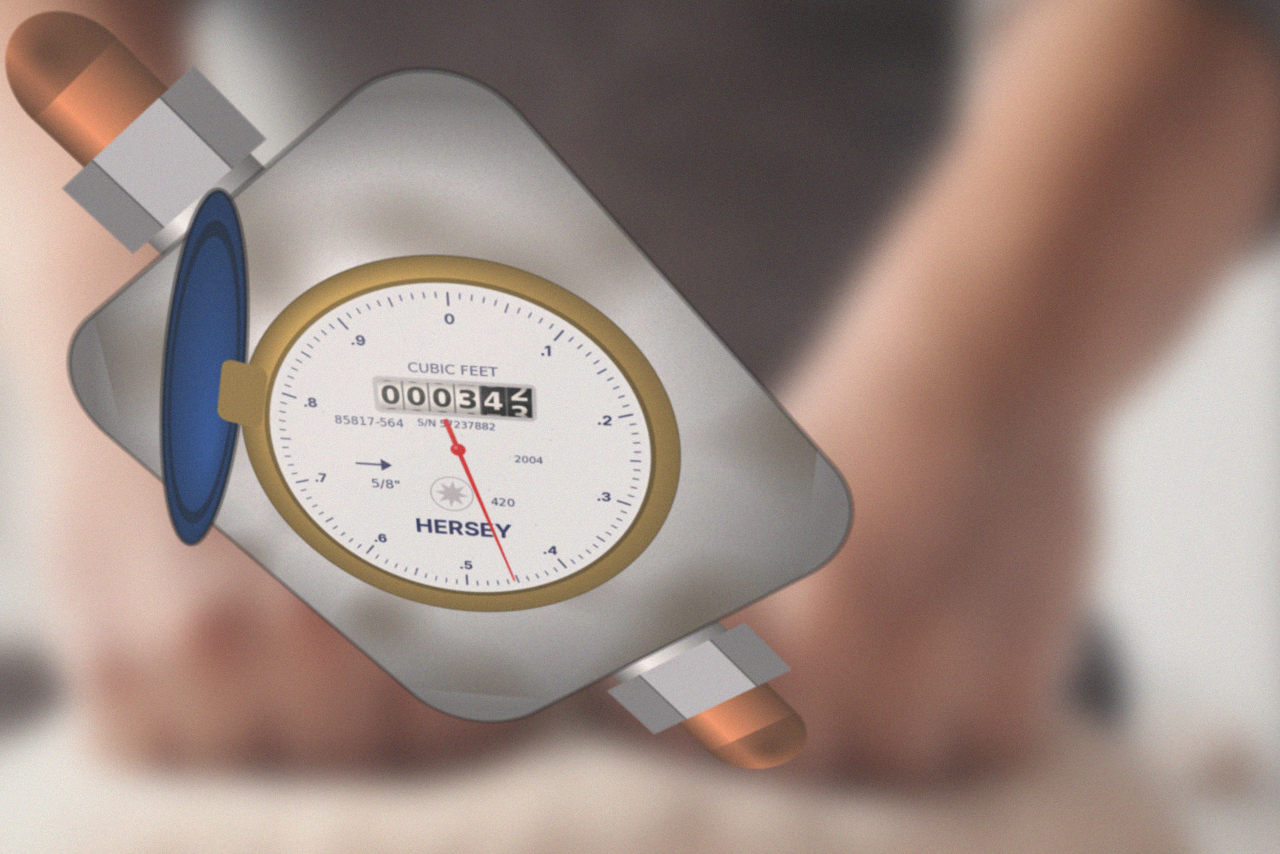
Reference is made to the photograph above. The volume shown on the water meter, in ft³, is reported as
342.45 ft³
